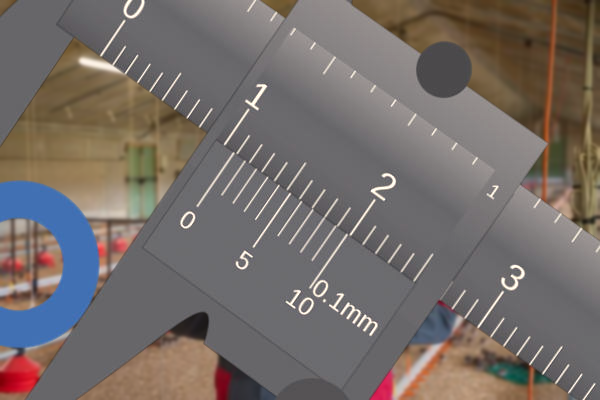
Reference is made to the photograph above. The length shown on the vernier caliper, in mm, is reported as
10.8 mm
